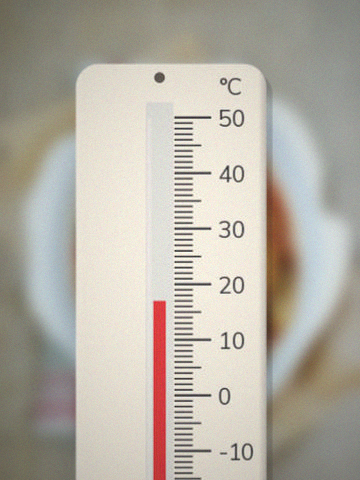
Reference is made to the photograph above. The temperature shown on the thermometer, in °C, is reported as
17 °C
